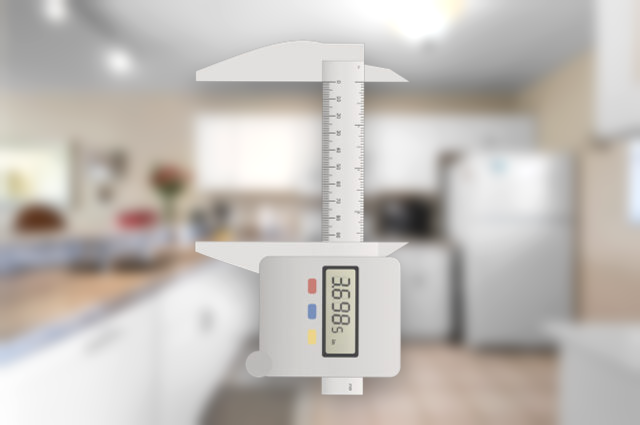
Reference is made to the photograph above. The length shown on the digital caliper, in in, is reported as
3.6985 in
